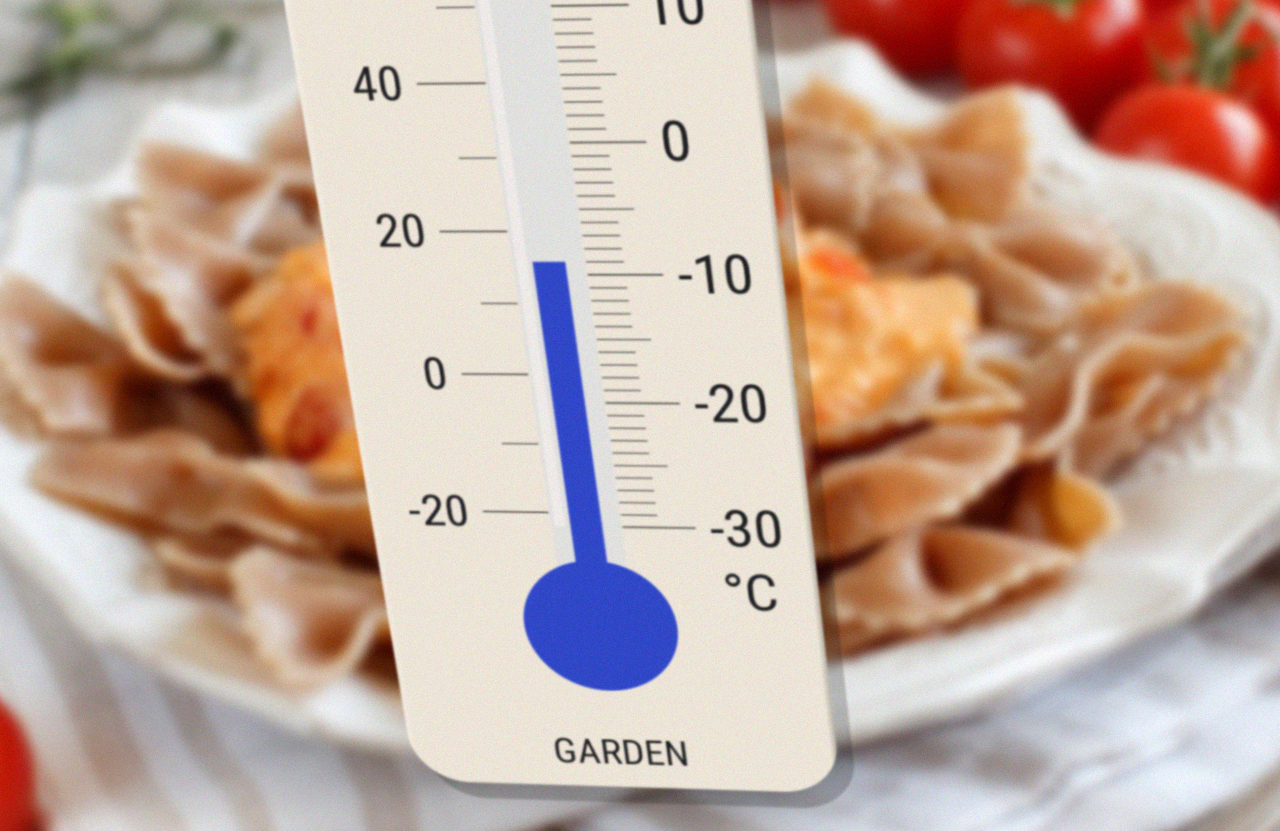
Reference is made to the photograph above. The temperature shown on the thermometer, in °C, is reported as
-9 °C
